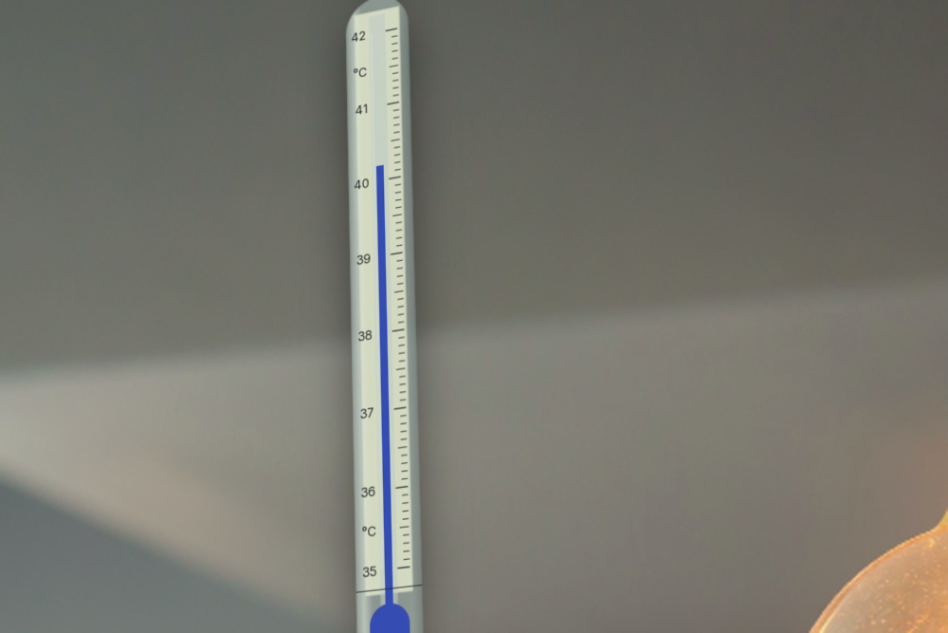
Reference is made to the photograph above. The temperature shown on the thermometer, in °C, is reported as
40.2 °C
